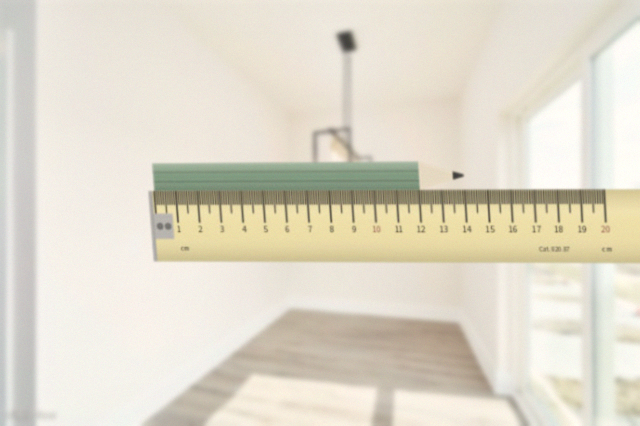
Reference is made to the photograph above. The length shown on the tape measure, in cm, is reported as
14 cm
